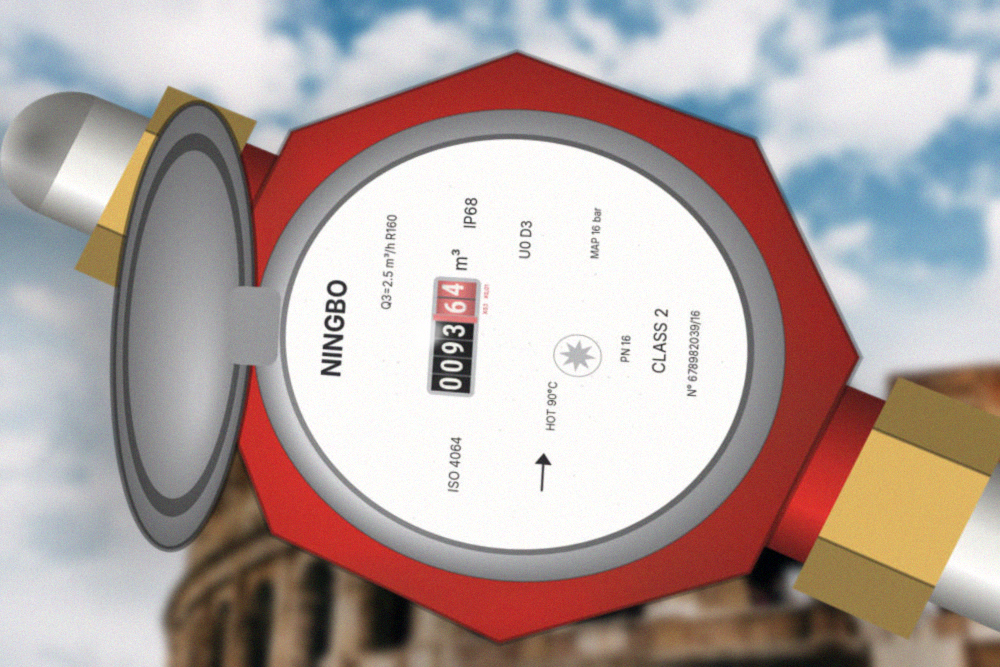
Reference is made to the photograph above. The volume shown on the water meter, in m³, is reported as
93.64 m³
